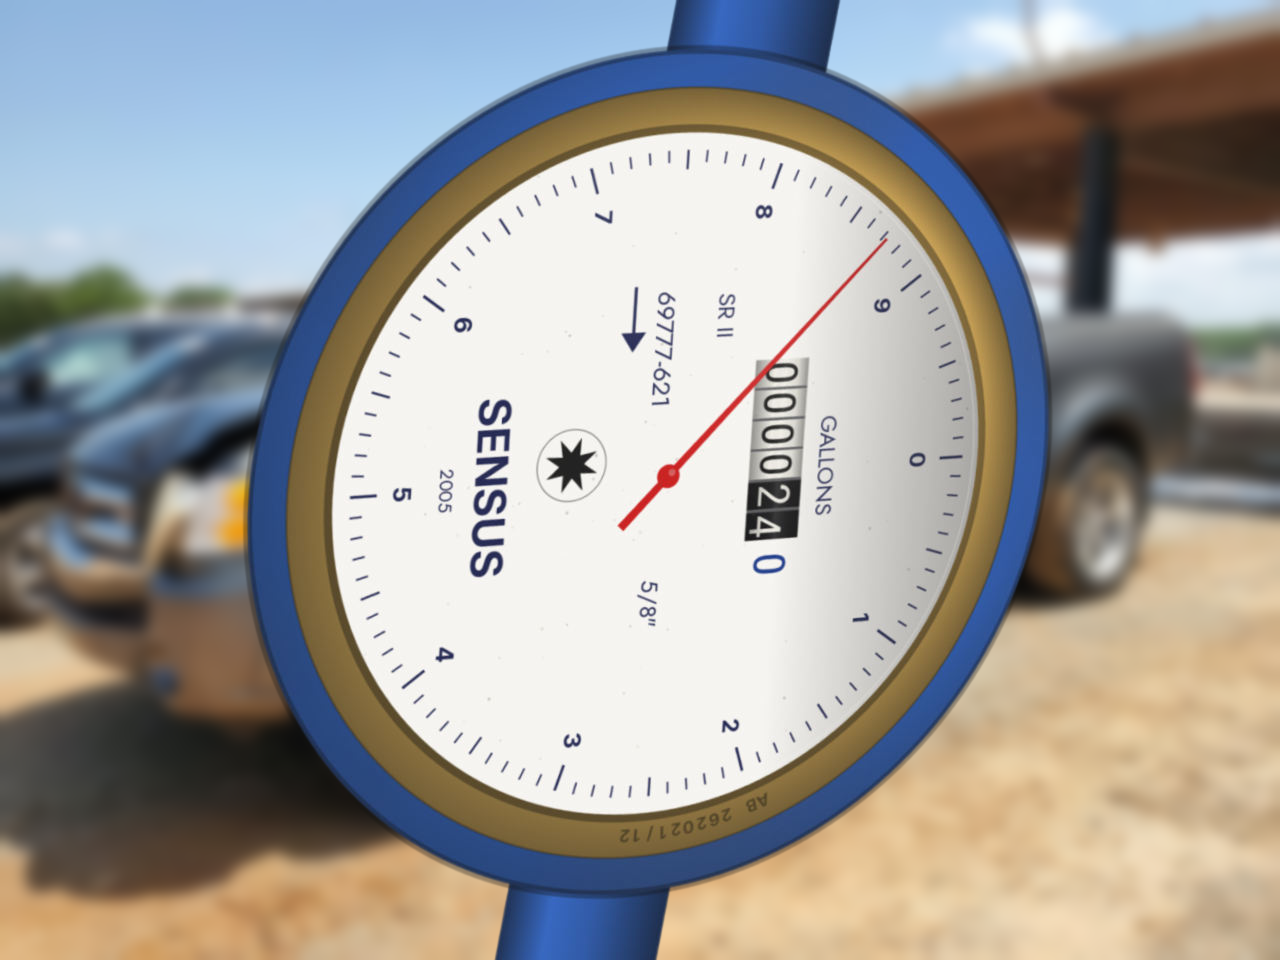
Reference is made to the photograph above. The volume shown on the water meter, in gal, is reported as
238.7 gal
